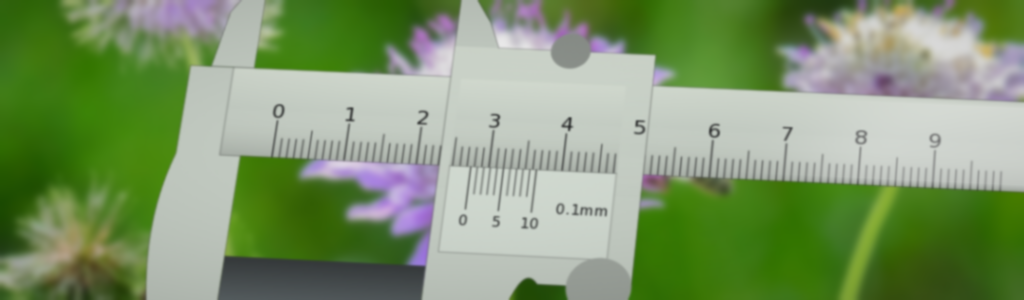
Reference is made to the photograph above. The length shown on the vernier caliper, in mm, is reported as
27.5 mm
